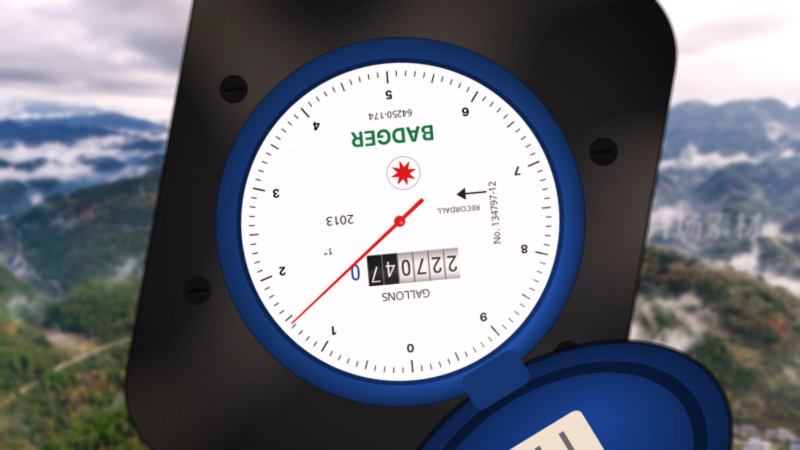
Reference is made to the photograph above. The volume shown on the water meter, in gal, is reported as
2270471.4 gal
